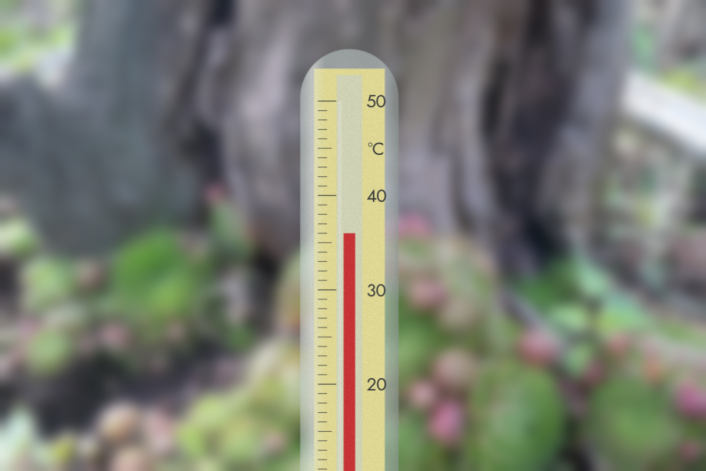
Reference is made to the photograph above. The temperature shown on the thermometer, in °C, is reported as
36 °C
